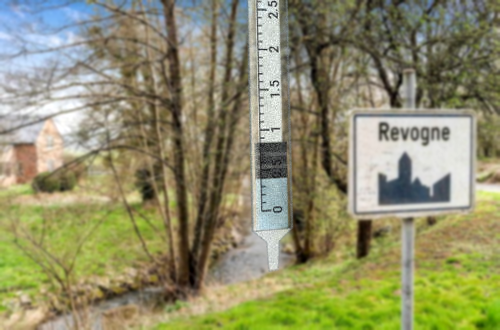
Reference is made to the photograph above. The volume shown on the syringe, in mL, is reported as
0.4 mL
